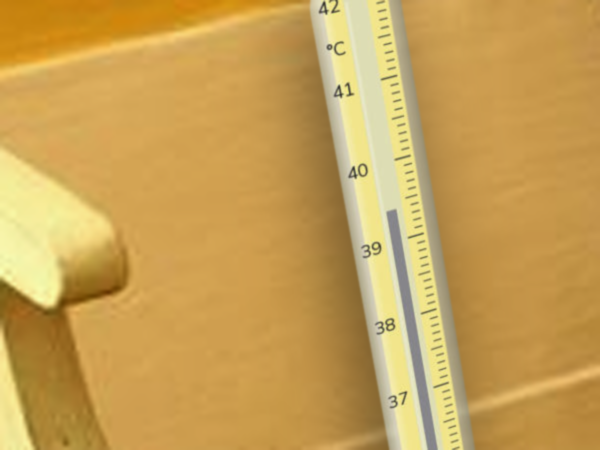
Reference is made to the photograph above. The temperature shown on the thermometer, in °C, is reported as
39.4 °C
